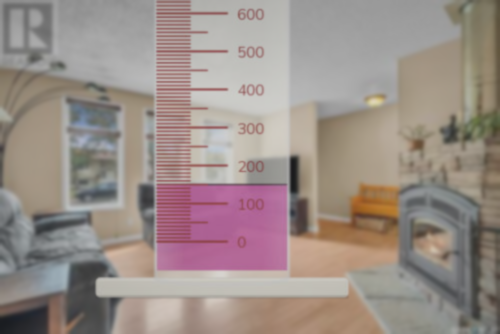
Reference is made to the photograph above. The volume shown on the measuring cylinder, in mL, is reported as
150 mL
